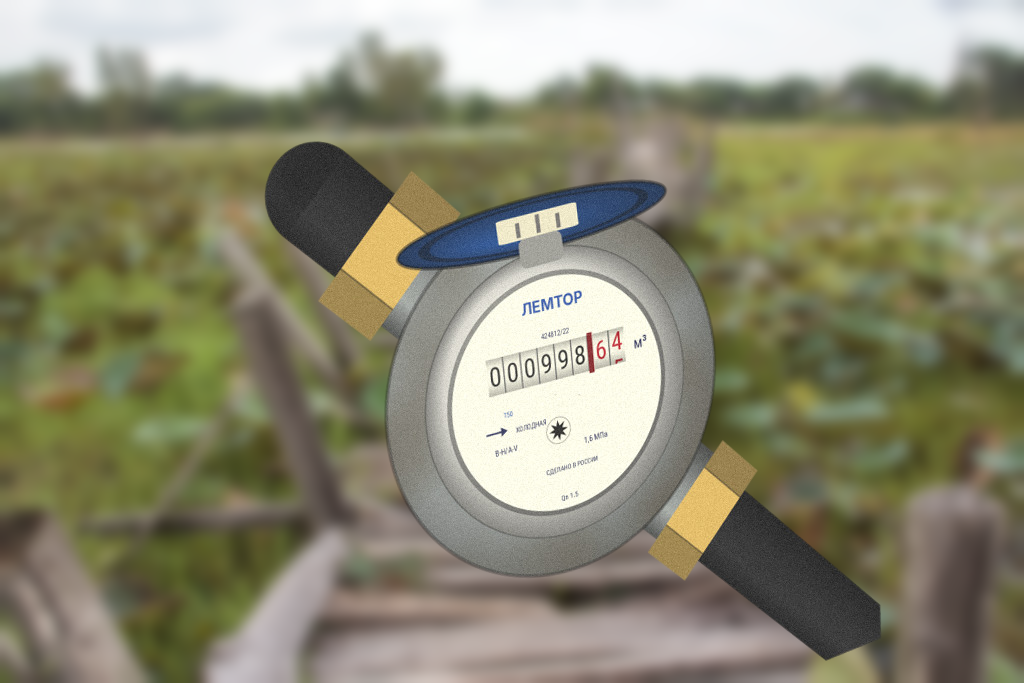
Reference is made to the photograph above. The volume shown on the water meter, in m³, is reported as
998.64 m³
